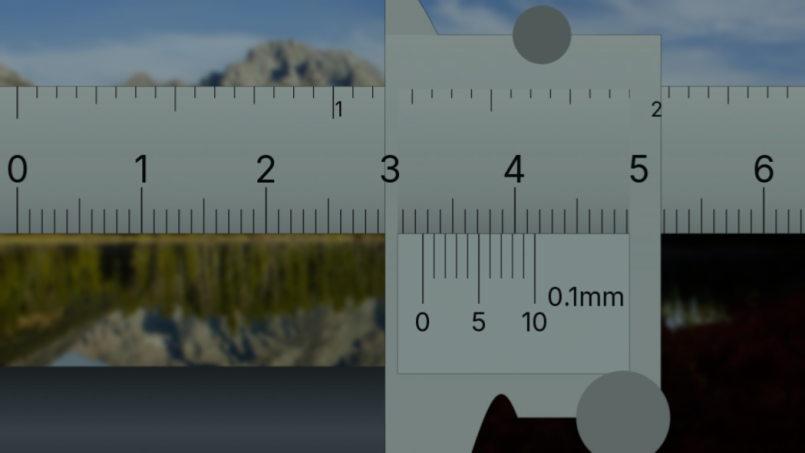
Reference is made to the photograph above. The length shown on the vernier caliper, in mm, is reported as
32.6 mm
